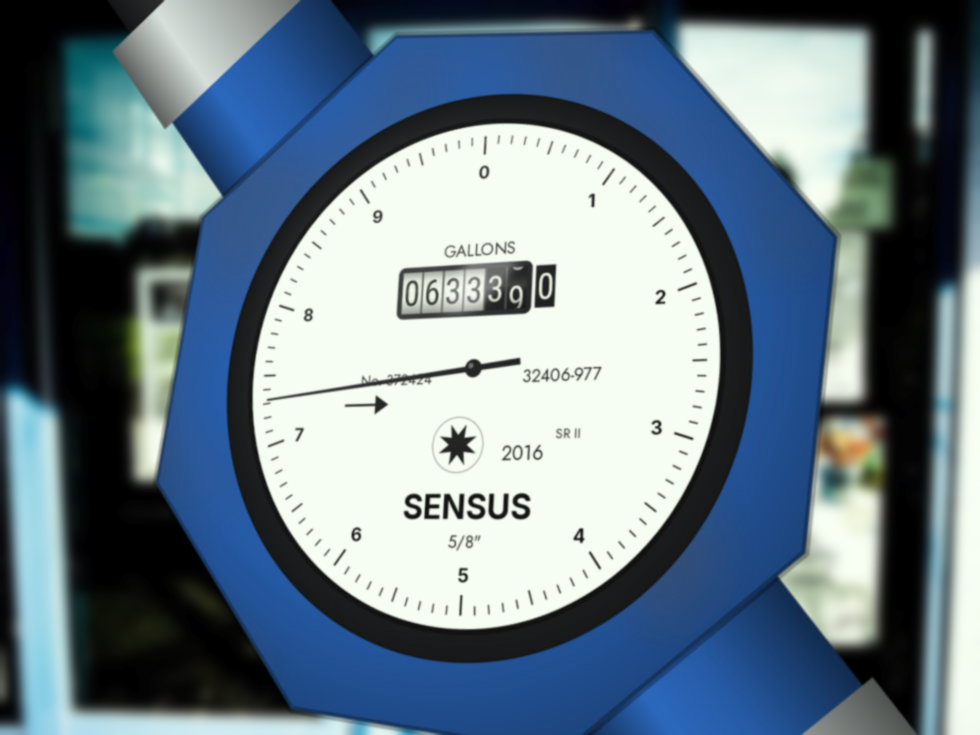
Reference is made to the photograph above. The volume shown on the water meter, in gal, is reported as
633387.3 gal
